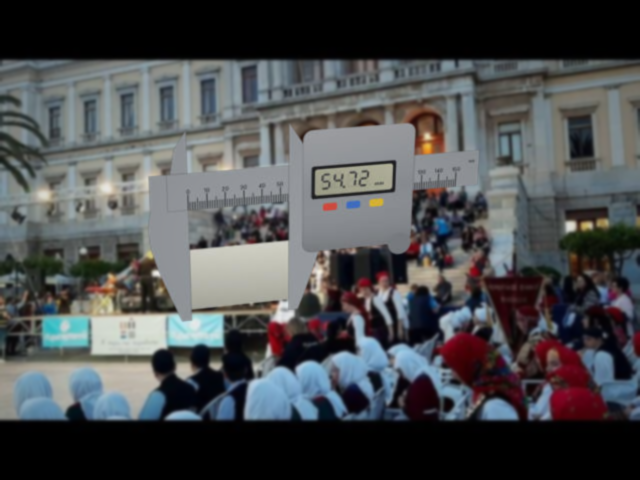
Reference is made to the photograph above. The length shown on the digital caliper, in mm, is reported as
54.72 mm
